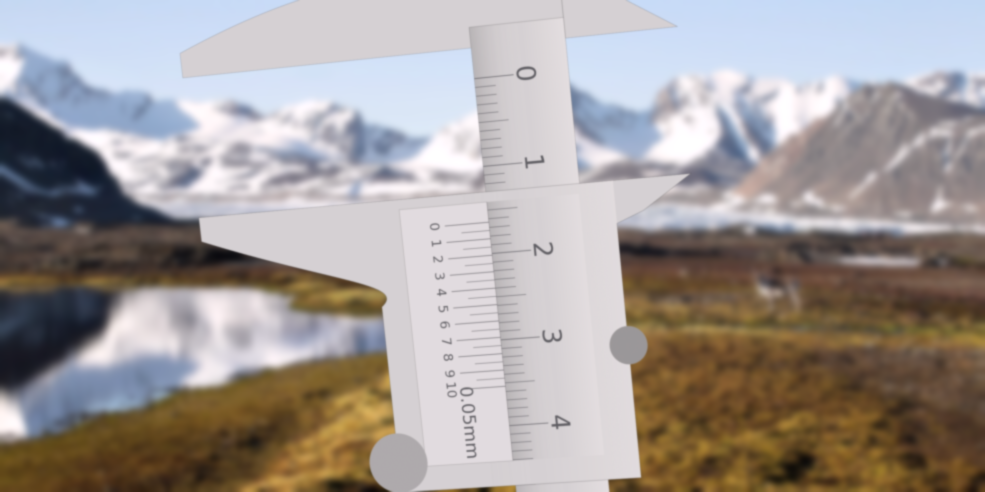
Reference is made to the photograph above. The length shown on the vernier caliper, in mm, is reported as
16.4 mm
